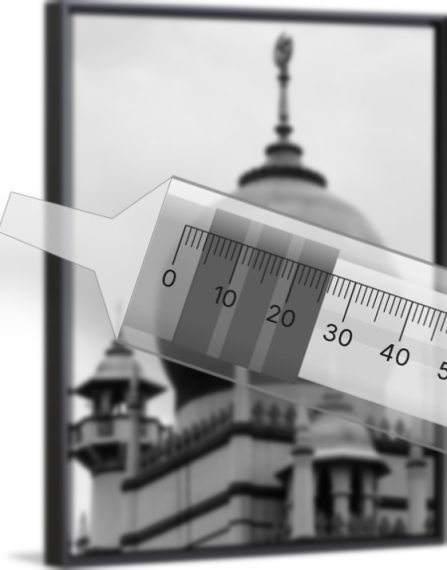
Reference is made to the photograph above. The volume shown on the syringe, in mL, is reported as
4 mL
